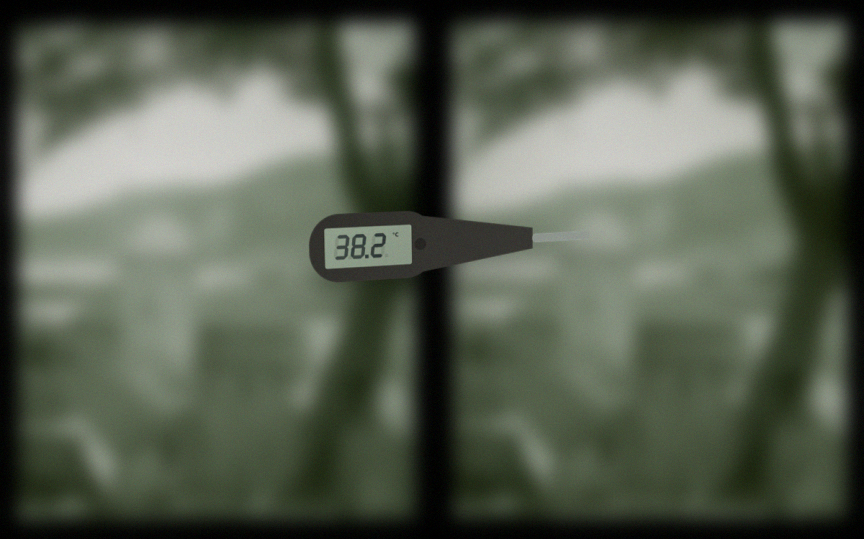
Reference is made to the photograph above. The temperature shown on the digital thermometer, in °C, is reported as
38.2 °C
